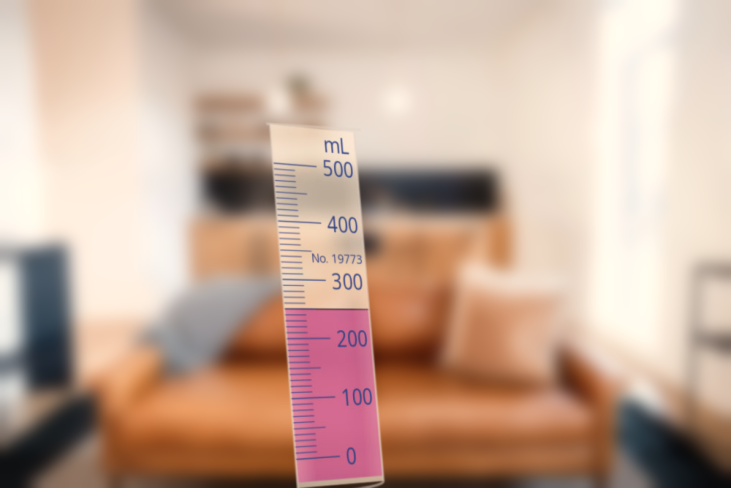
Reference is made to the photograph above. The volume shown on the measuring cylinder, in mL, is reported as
250 mL
